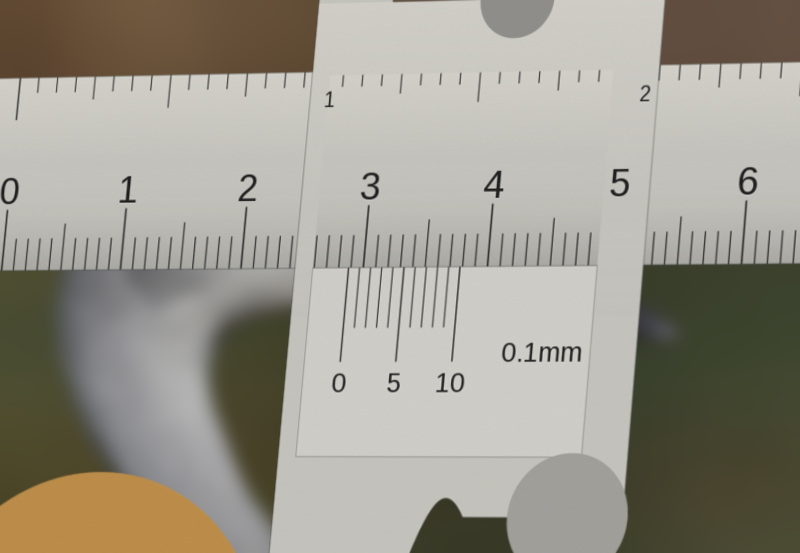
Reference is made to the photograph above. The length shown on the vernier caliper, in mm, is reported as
28.8 mm
